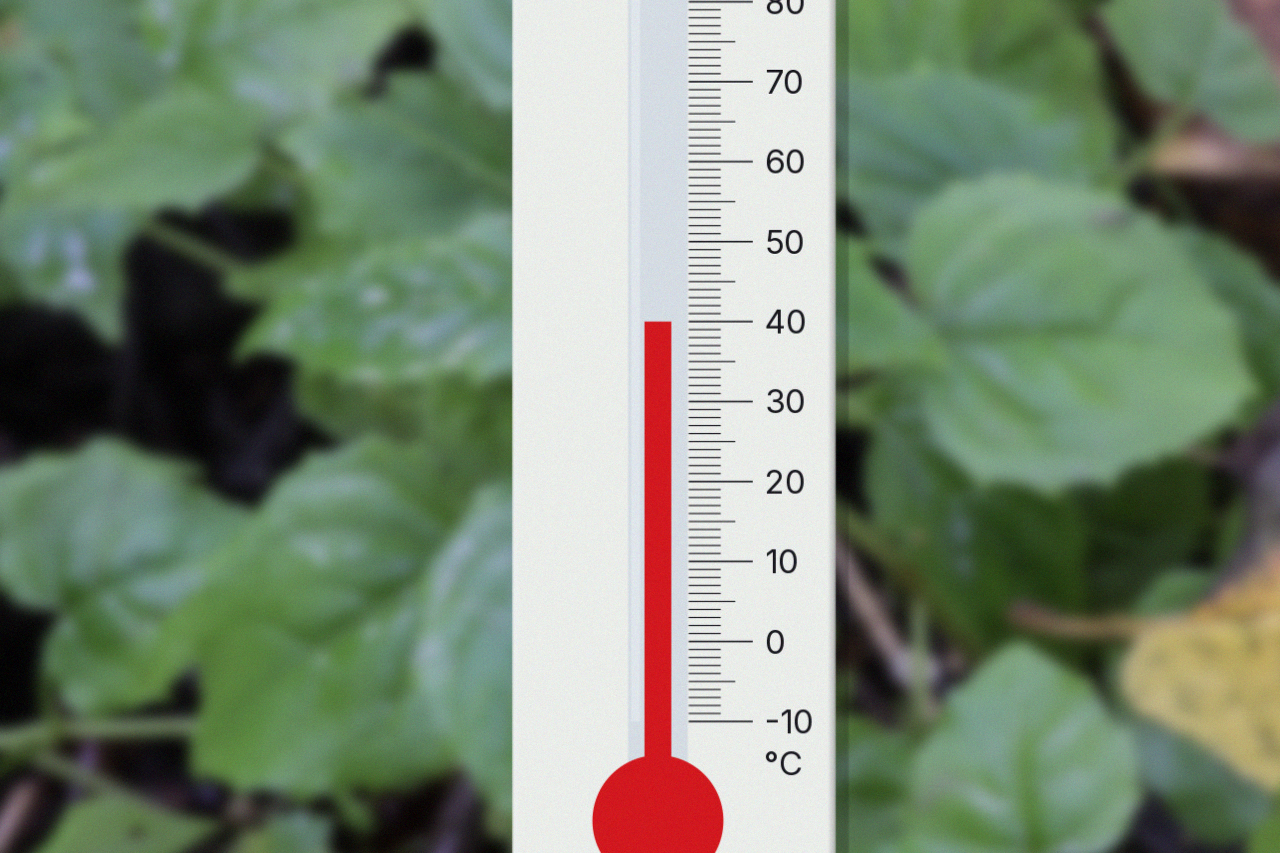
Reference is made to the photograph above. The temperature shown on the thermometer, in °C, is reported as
40 °C
